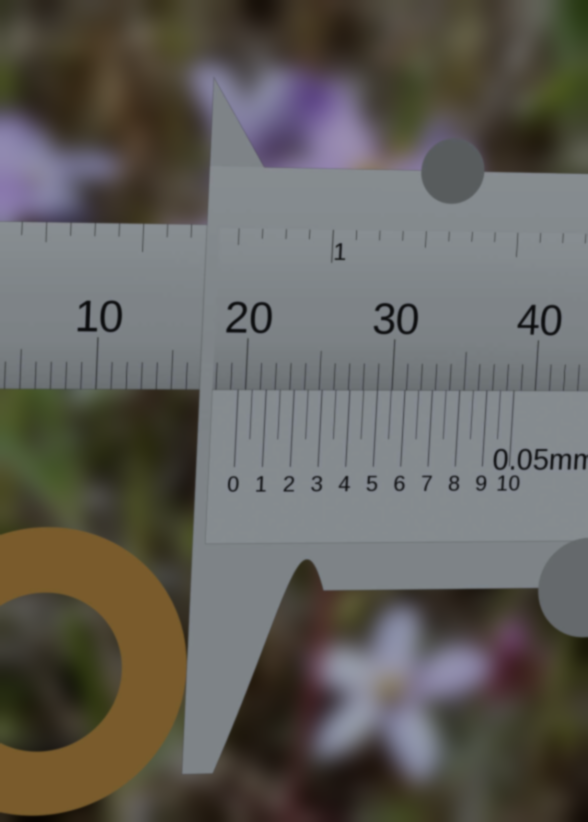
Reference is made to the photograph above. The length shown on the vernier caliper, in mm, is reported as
19.5 mm
